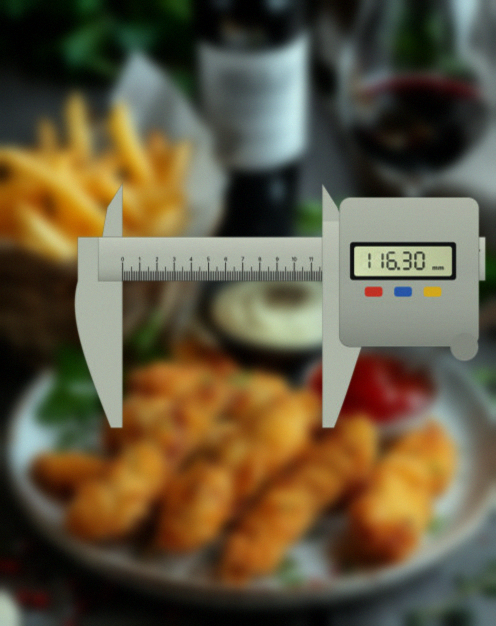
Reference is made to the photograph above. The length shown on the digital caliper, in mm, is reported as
116.30 mm
